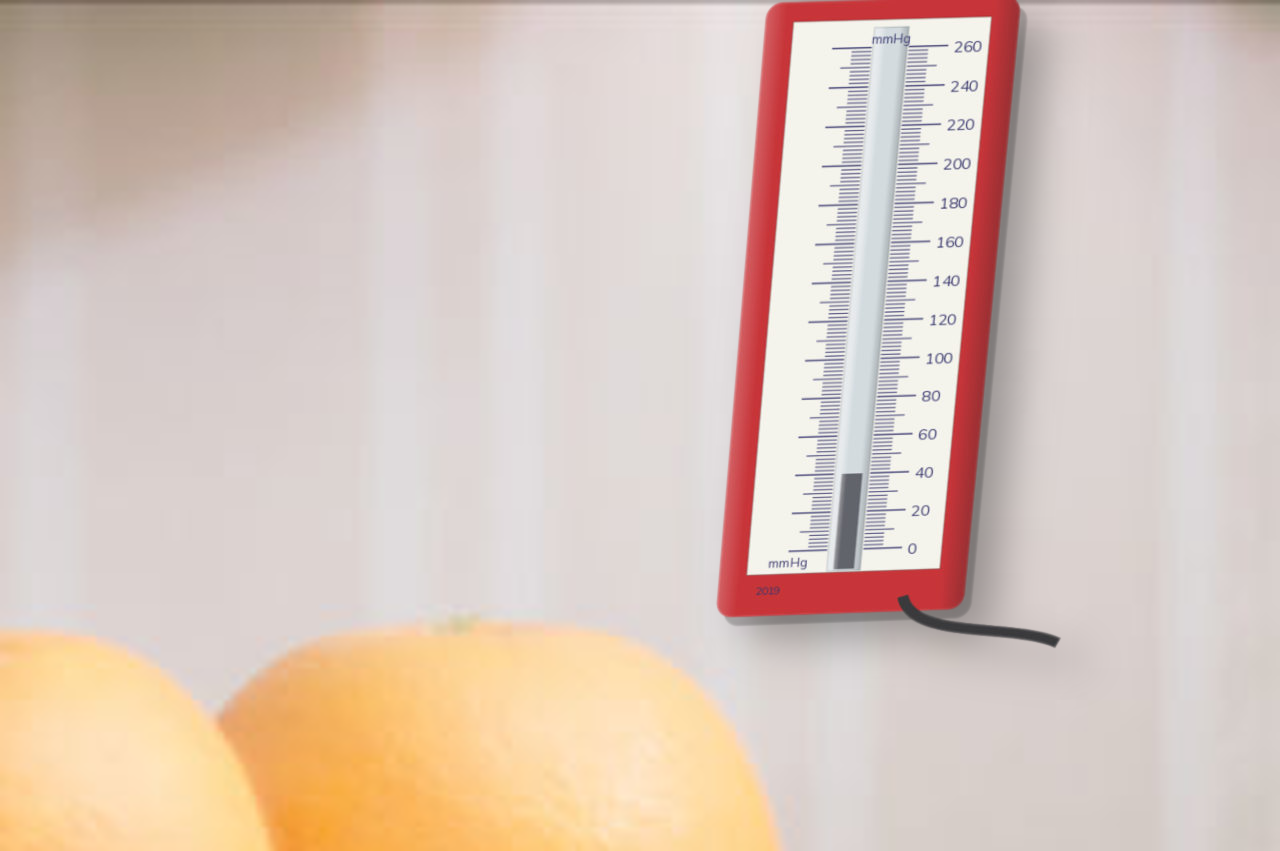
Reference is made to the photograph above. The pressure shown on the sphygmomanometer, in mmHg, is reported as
40 mmHg
